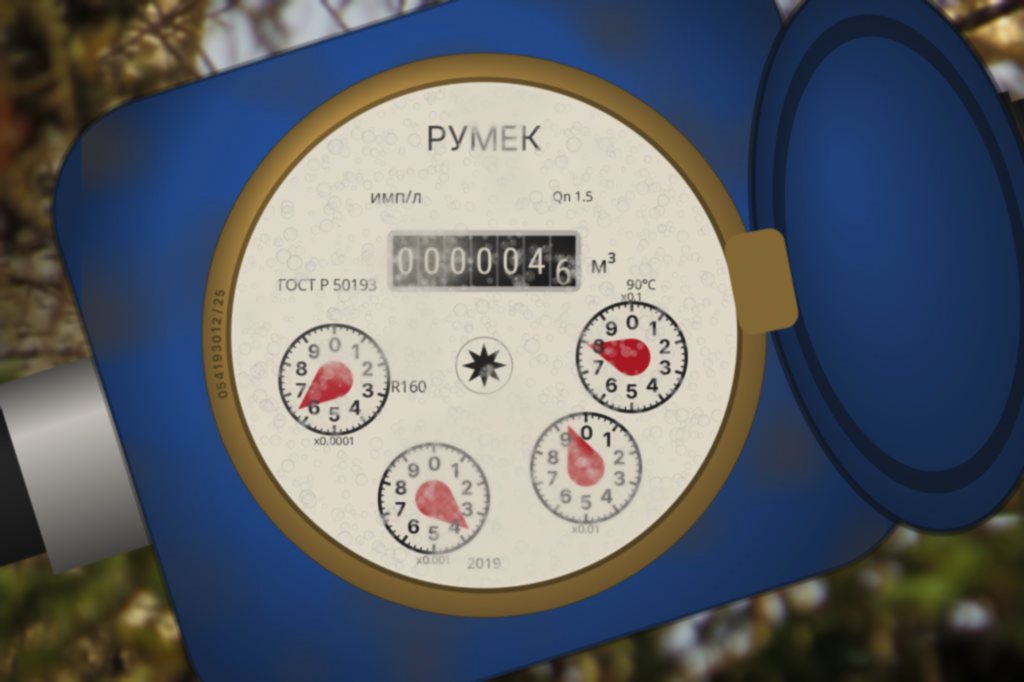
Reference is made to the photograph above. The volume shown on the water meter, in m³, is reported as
45.7936 m³
